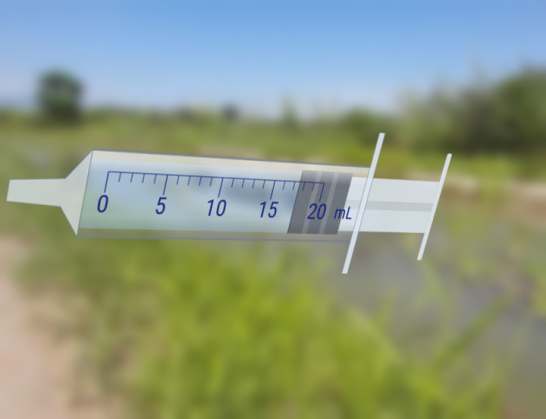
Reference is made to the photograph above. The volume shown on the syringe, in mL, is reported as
17.5 mL
